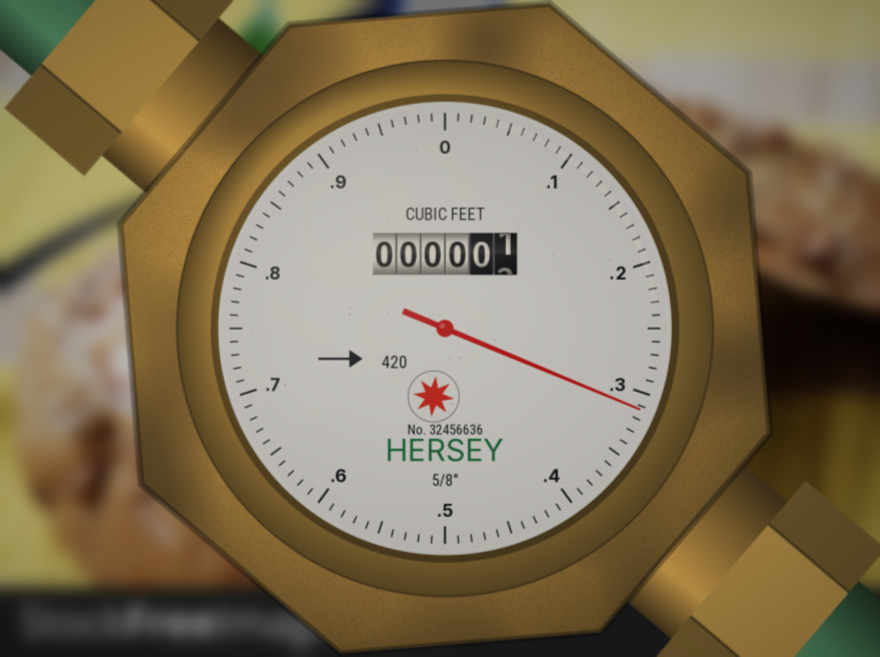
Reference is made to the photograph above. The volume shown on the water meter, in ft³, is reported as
1.31 ft³
